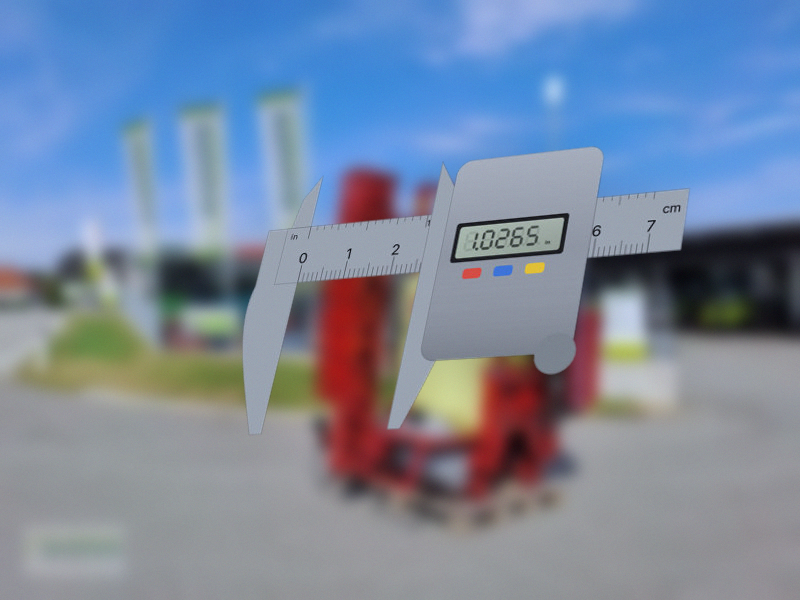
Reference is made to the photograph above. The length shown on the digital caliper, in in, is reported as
1.0265 in
